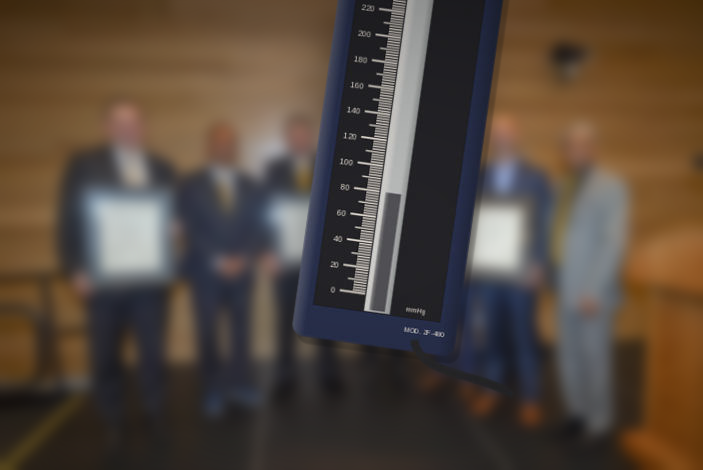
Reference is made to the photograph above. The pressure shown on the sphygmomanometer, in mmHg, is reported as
80 mmHg
